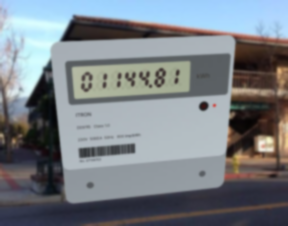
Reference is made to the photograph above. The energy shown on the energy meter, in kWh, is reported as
1144.81 kWh
